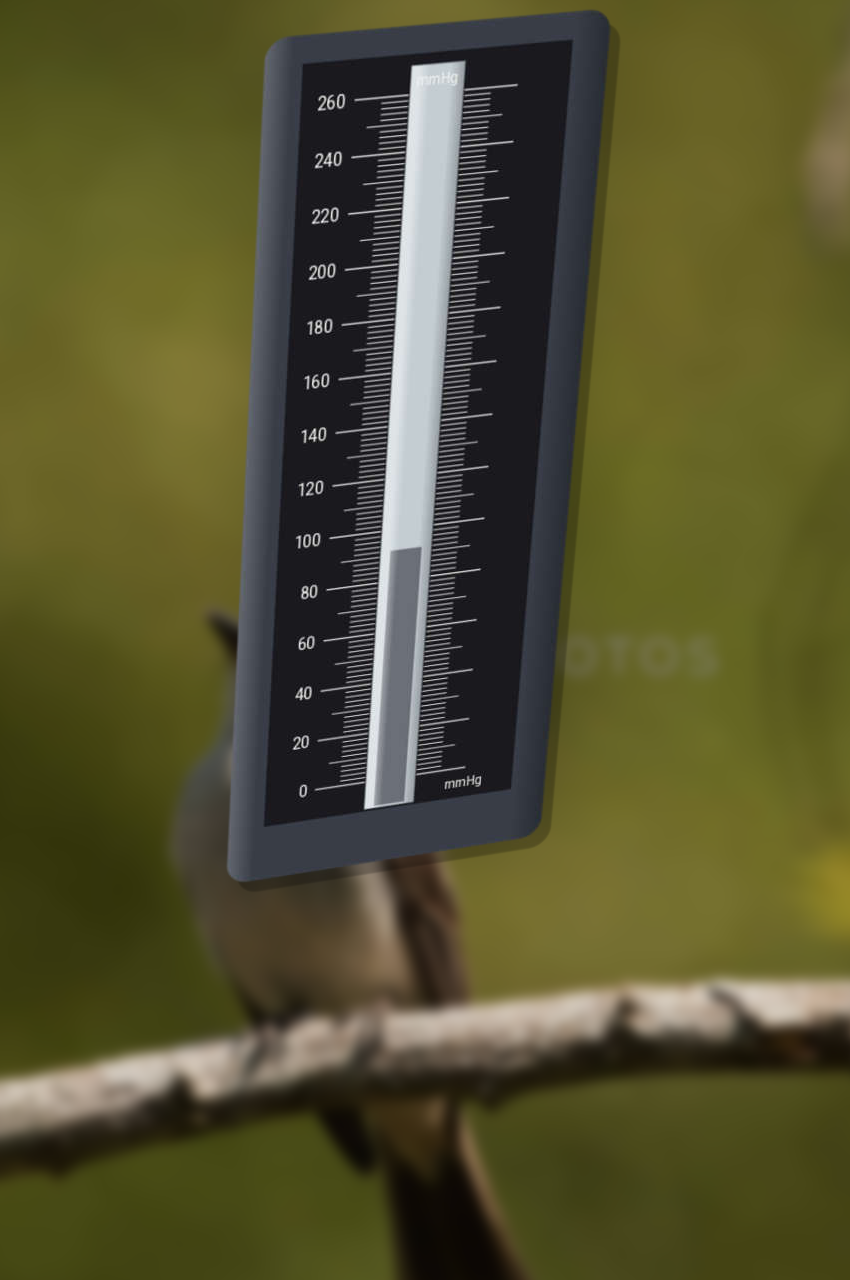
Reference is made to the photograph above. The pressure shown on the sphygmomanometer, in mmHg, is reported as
92 mmHg
